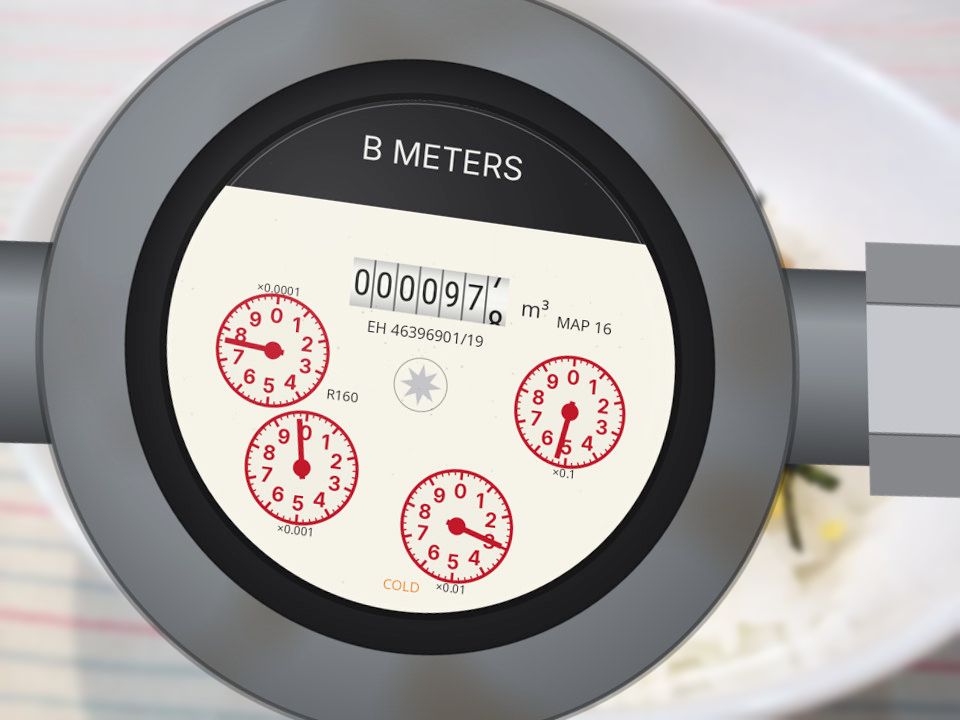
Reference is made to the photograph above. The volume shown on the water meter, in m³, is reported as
977.5297 m³
